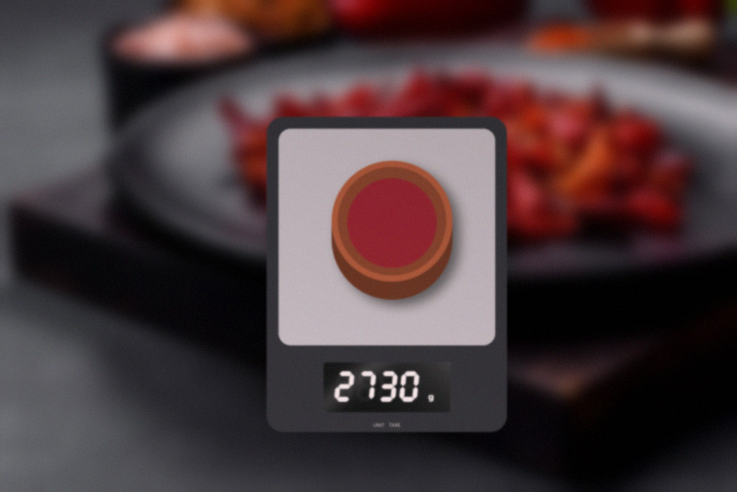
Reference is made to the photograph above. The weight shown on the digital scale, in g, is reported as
2730 g
